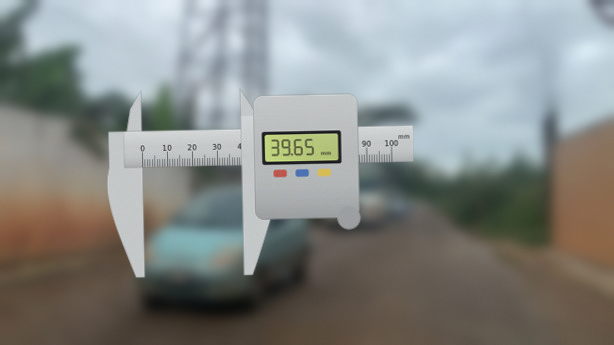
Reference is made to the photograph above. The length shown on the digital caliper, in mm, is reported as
39.65 mm
